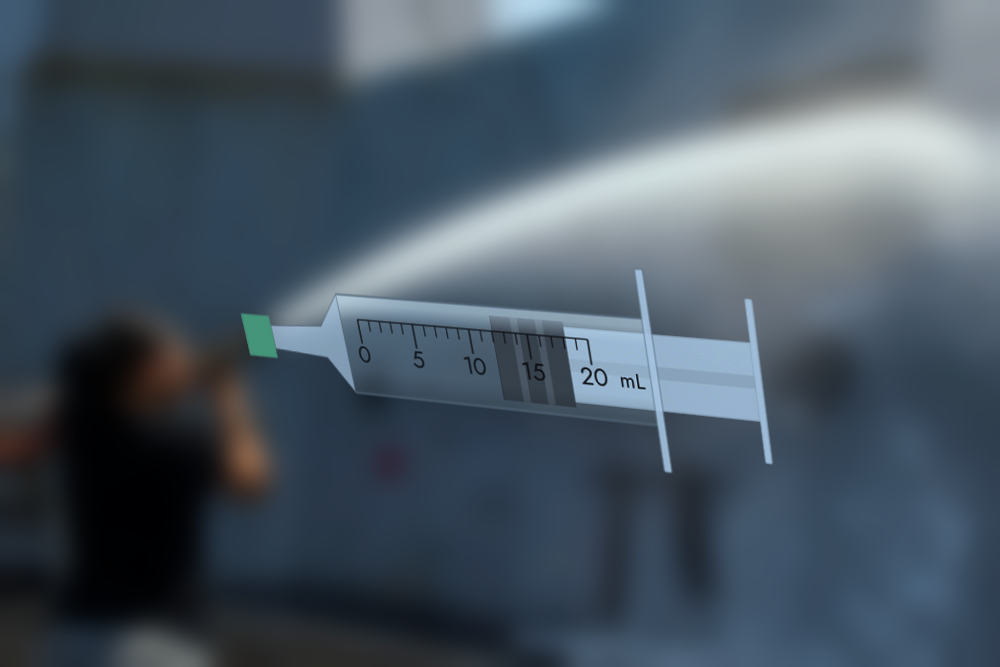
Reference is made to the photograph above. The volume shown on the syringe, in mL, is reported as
12 mL
